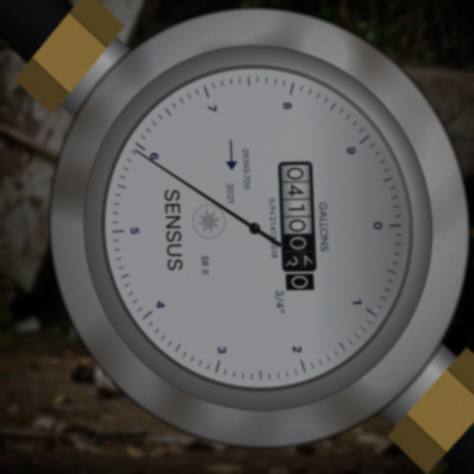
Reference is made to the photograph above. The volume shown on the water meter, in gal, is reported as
410025.9 gal
